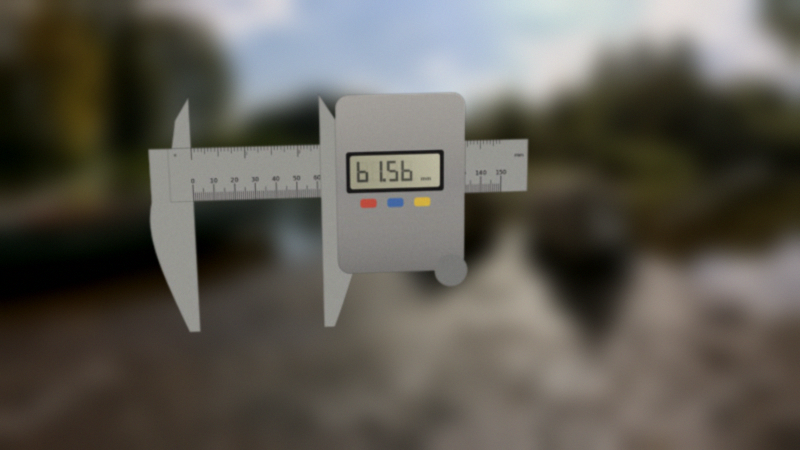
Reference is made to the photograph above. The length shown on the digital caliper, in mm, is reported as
61.56 mm
